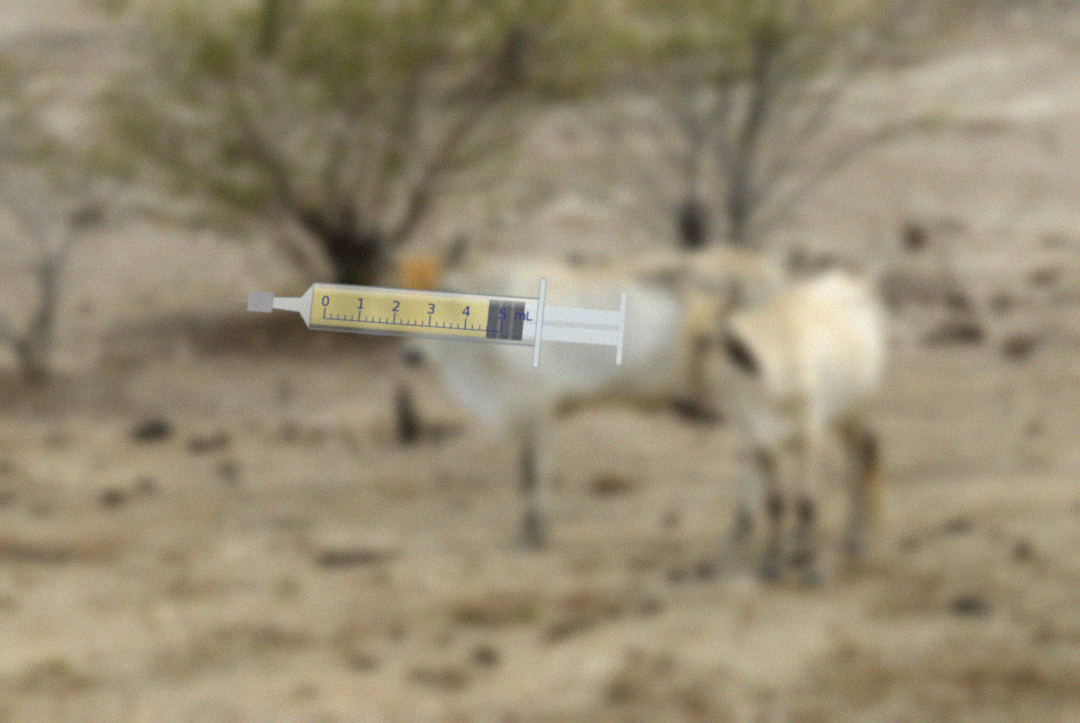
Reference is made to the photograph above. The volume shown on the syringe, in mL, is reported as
4.6 mL
